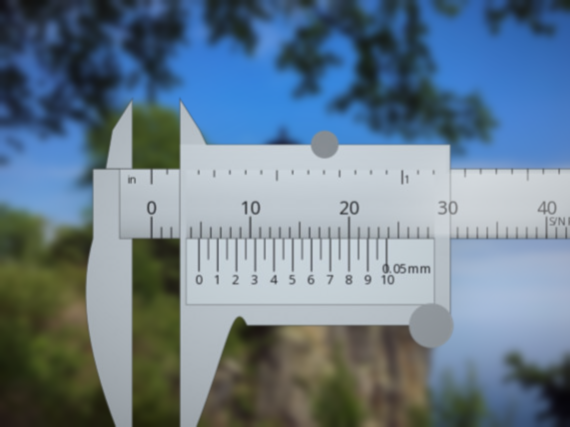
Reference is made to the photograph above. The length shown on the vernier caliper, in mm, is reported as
4.8 mm
